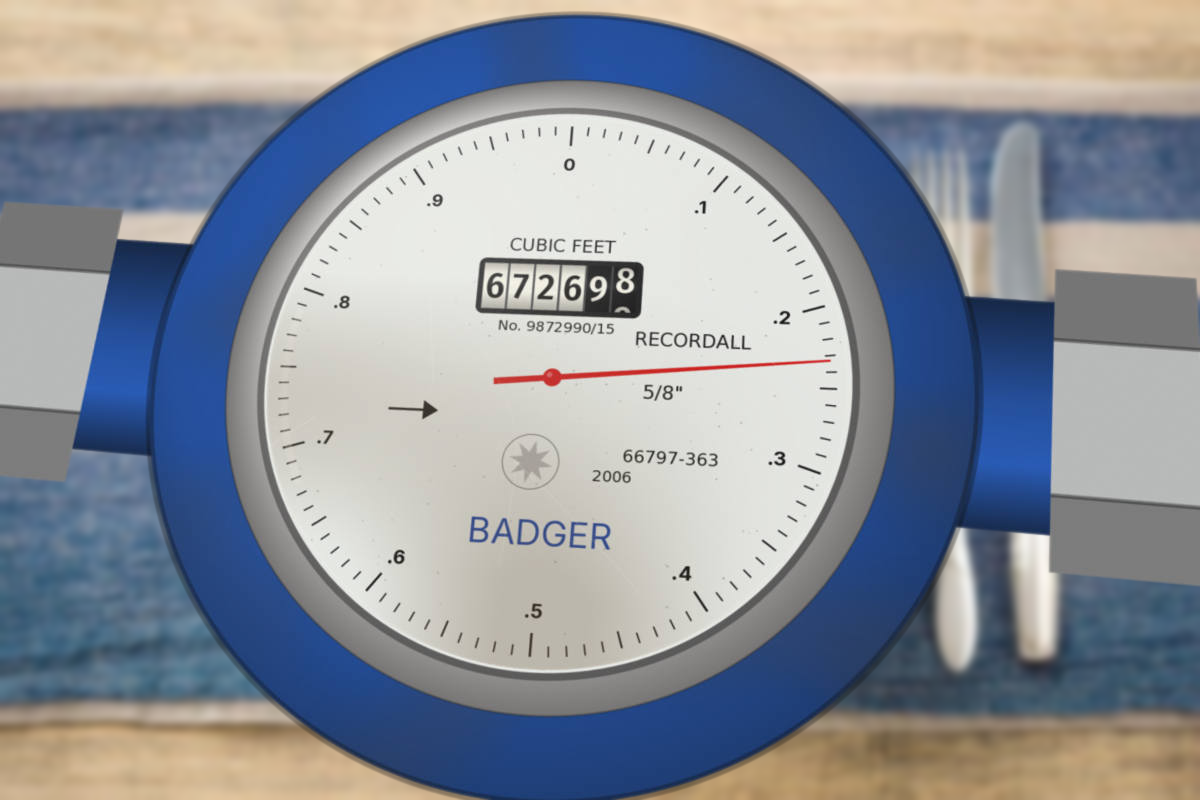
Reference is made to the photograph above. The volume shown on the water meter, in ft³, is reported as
672698.23 ft³
